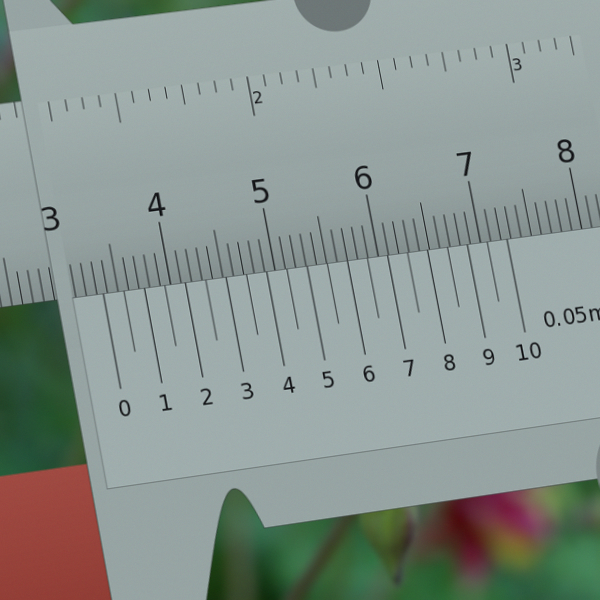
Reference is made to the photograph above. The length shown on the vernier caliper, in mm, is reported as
33.6 mm
